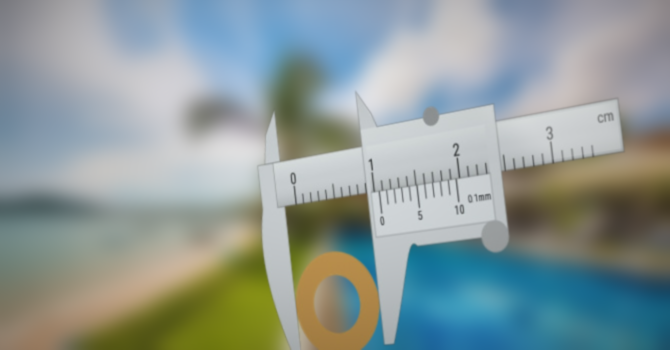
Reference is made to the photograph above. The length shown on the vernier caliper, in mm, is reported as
10.6 mm
